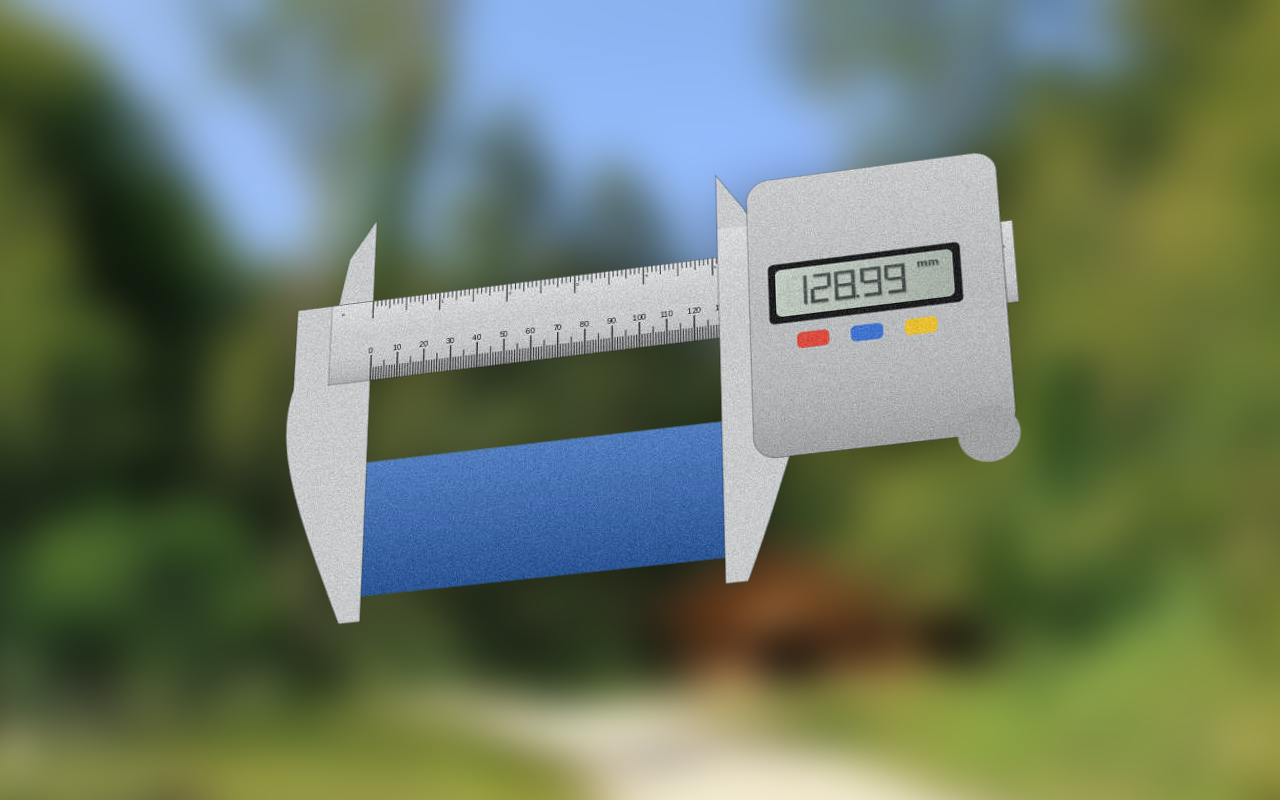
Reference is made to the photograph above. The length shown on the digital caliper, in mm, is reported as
128.99 mm
